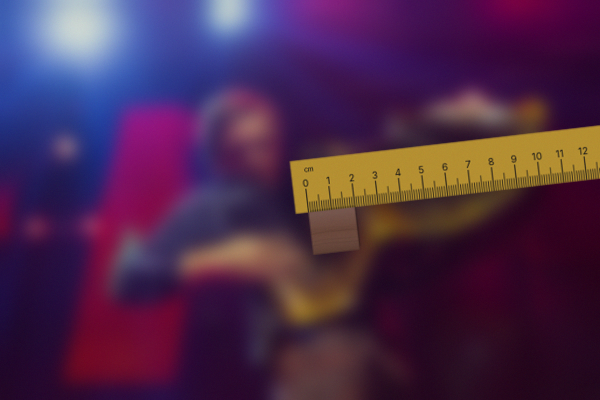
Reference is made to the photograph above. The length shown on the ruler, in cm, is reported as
2 cm
